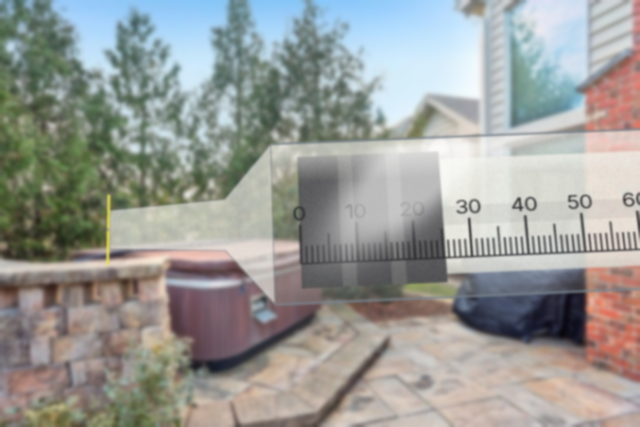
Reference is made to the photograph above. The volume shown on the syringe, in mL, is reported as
0 mL
